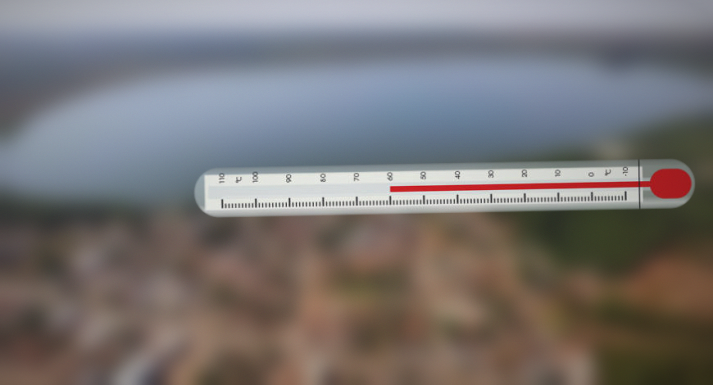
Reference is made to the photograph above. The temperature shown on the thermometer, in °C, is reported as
60 °C
